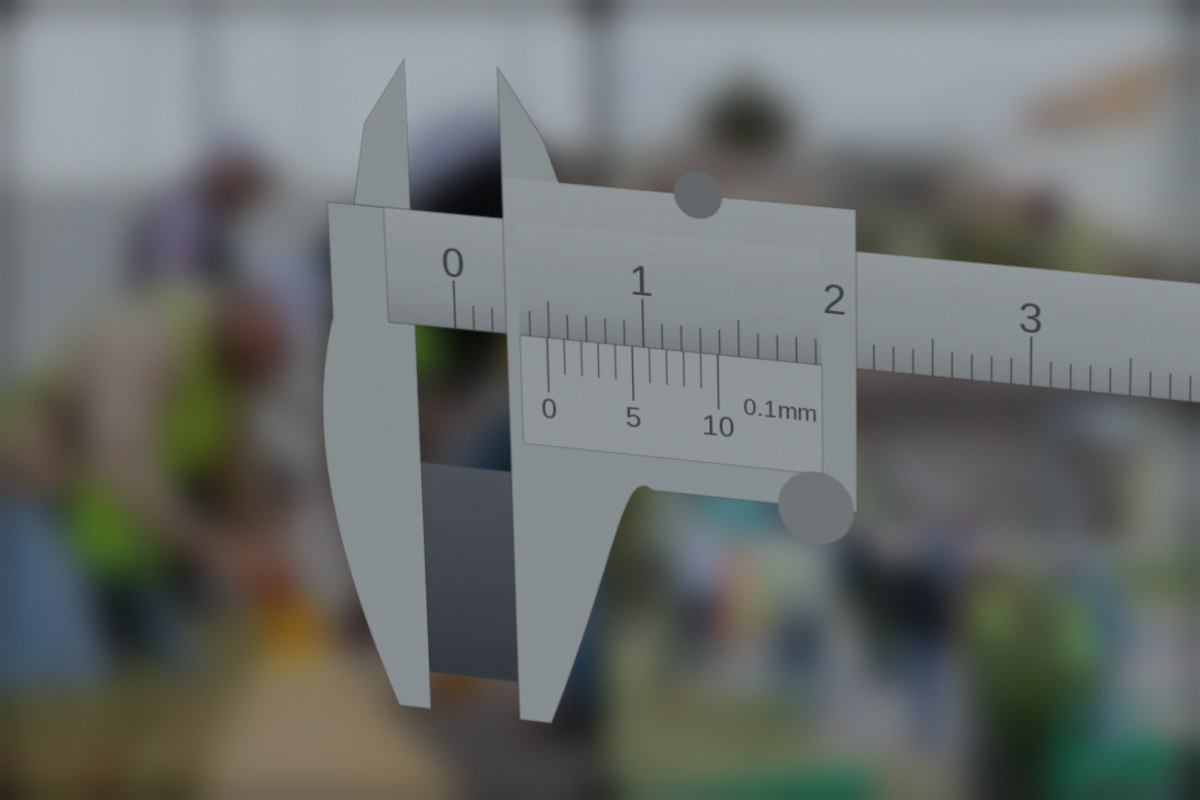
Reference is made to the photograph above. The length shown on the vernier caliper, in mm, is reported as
4.9 mm
